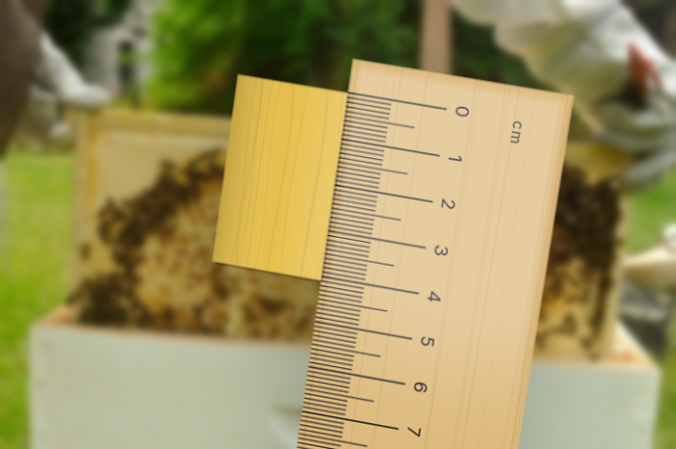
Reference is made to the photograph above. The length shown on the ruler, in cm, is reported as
4.1 cm
